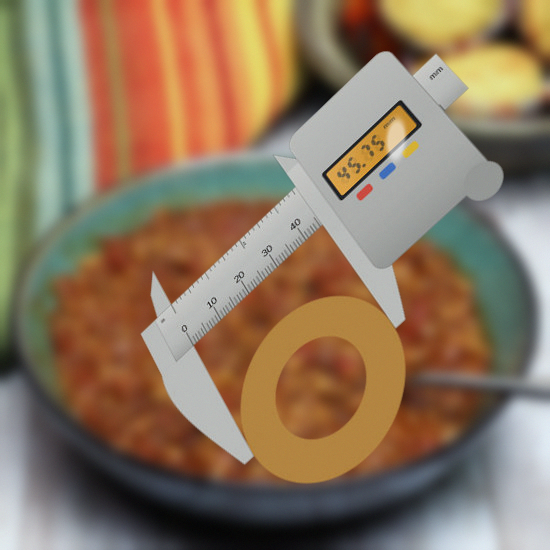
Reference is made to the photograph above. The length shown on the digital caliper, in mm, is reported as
45.75 mm
